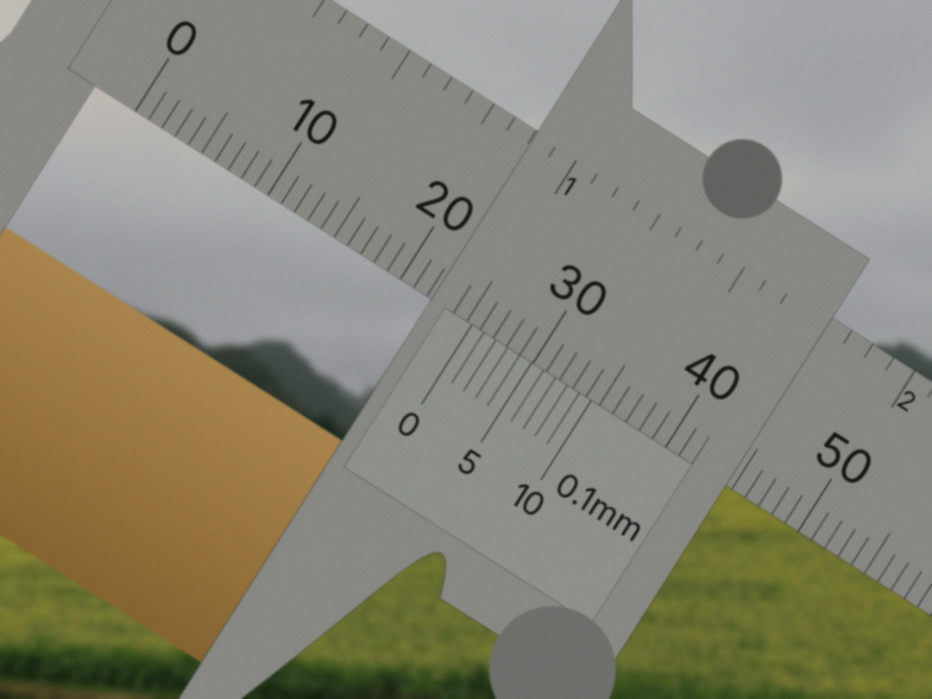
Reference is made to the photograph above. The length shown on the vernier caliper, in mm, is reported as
25.4 mm
